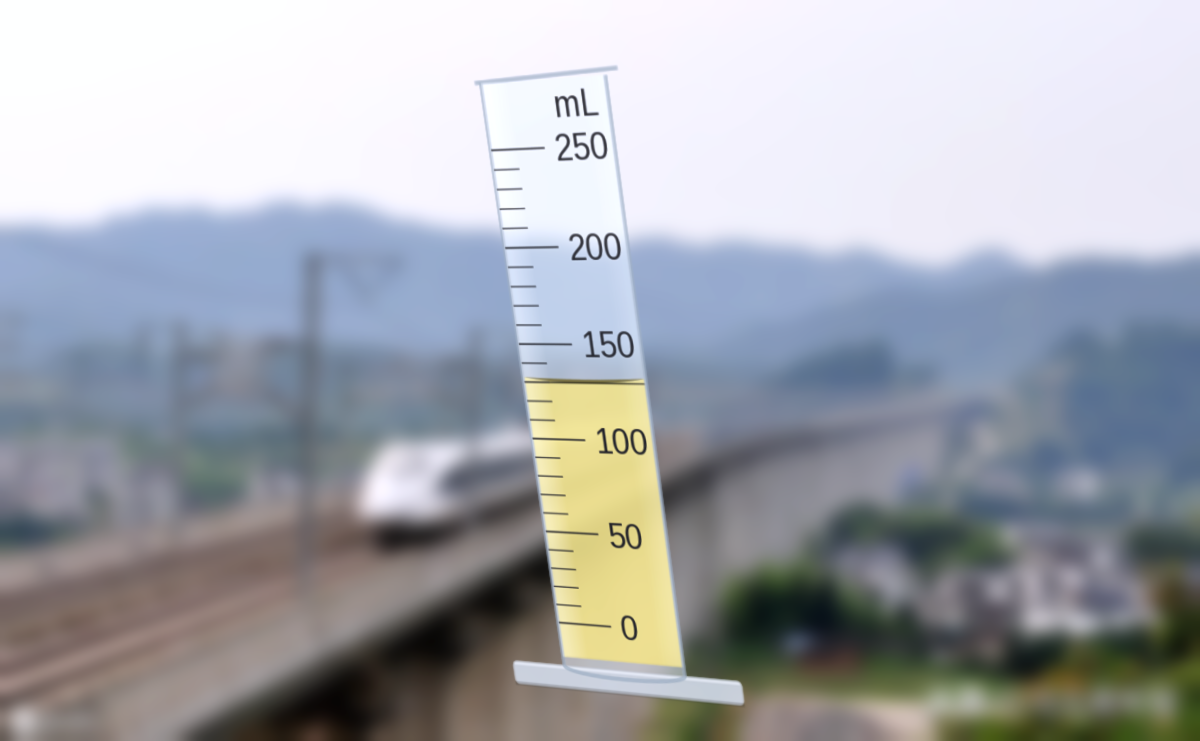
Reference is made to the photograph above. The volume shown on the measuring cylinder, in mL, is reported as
130 mL
